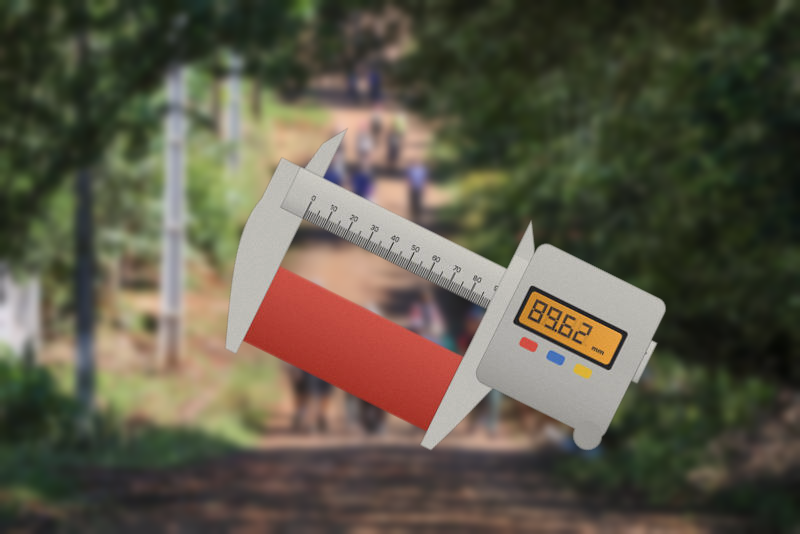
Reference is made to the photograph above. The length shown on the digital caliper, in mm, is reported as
89.62 mm
